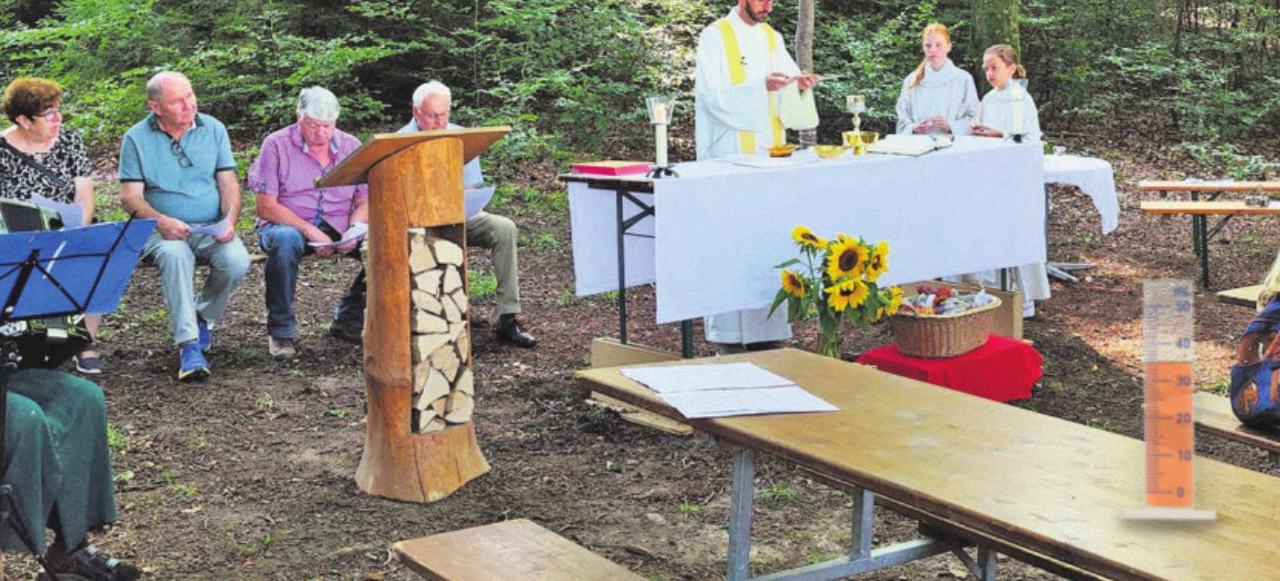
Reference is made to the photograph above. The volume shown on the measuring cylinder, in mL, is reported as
35 mL
